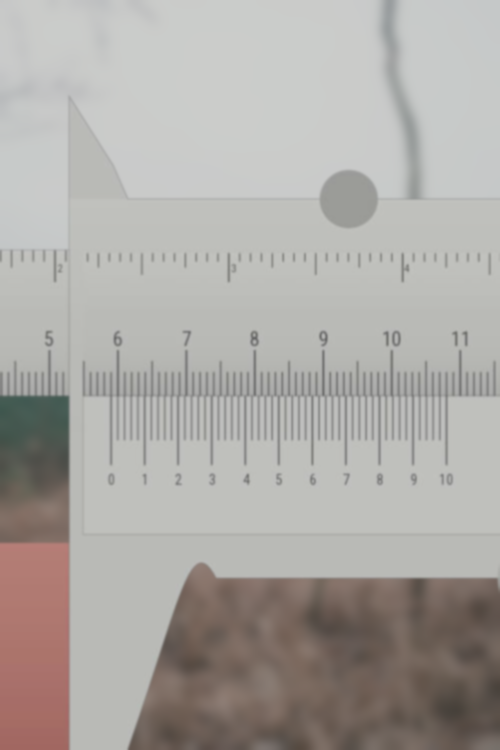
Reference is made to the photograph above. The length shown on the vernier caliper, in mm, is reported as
59.0 mm
